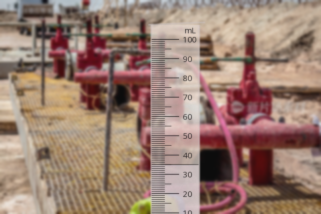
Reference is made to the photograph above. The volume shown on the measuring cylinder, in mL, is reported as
35 mL
